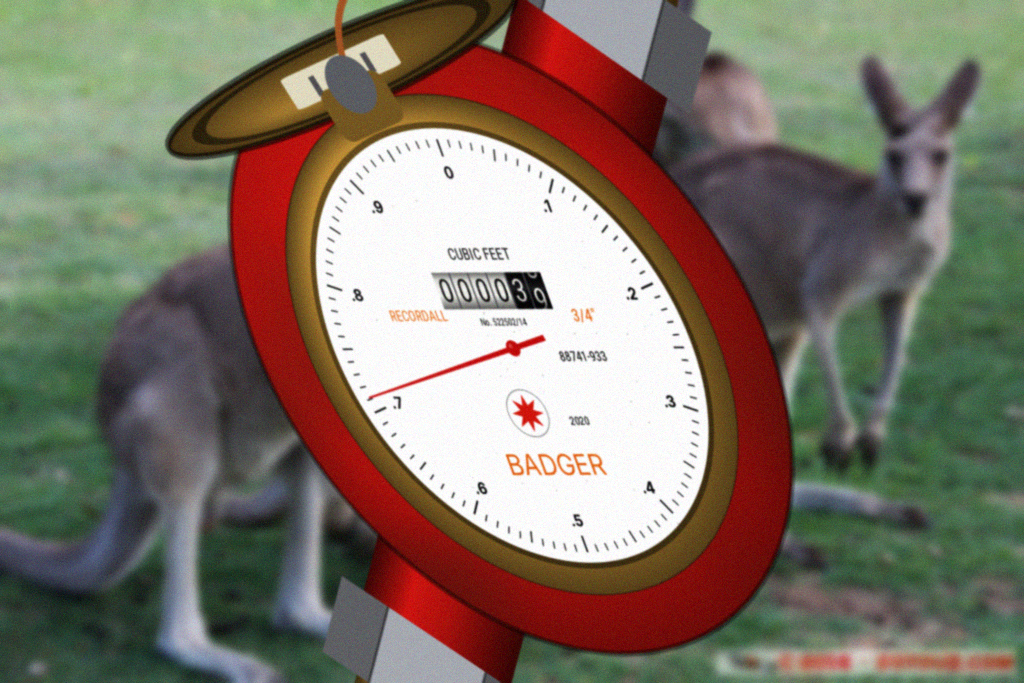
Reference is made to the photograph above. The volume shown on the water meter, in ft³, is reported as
38.71 ft³
